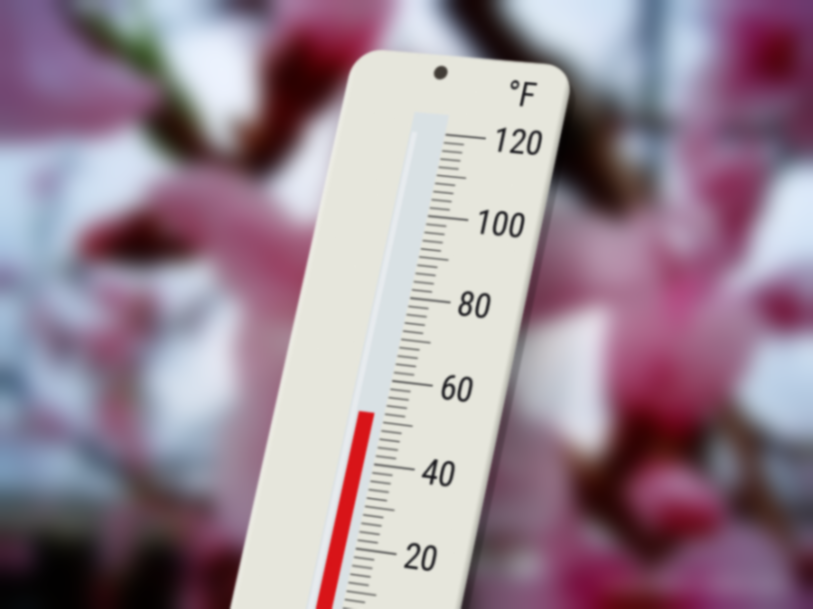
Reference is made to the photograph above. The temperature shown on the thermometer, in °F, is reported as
52 °F
